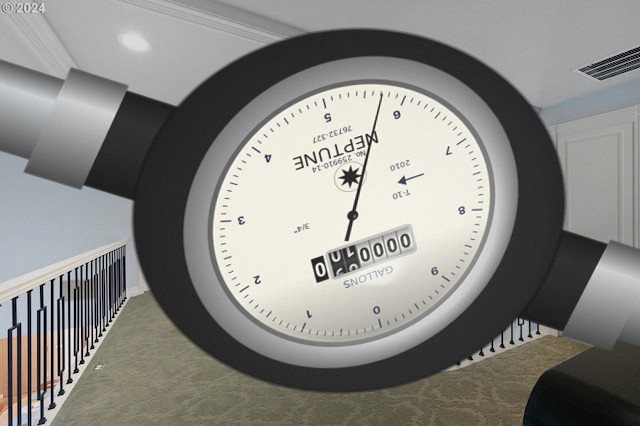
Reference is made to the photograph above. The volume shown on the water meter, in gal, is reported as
95.7 gal
